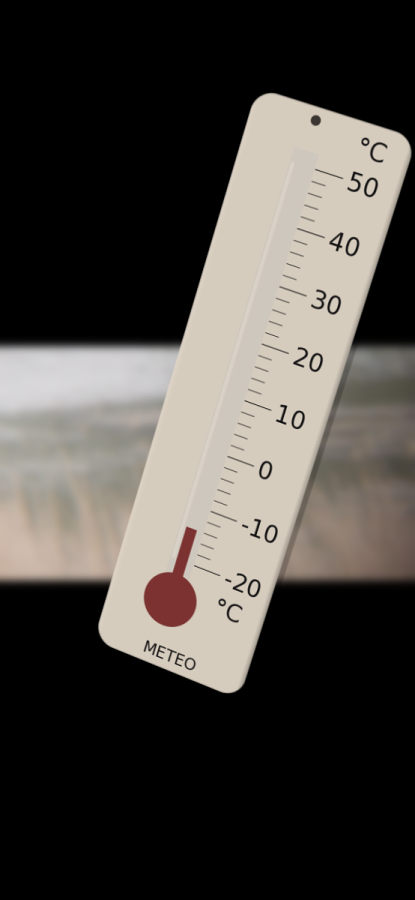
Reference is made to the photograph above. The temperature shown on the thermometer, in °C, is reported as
-14 °C
